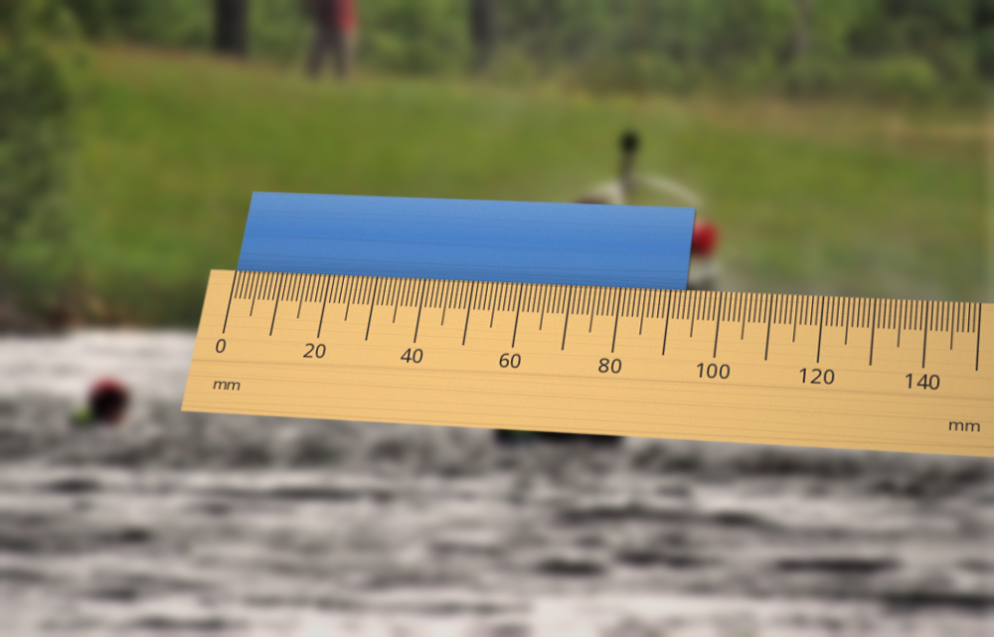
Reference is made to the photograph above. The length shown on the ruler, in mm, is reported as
93 mm
